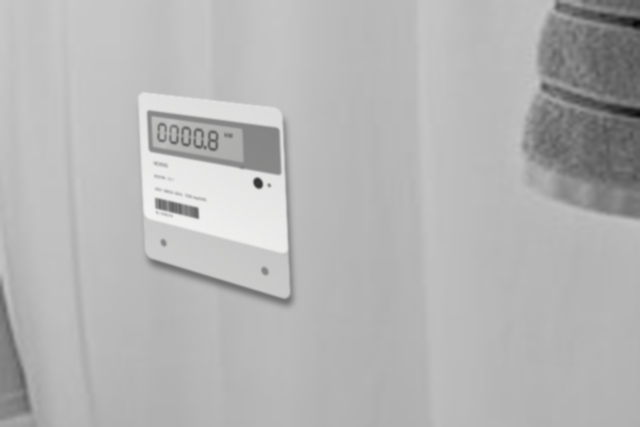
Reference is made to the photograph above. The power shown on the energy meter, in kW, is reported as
0.8 kW
